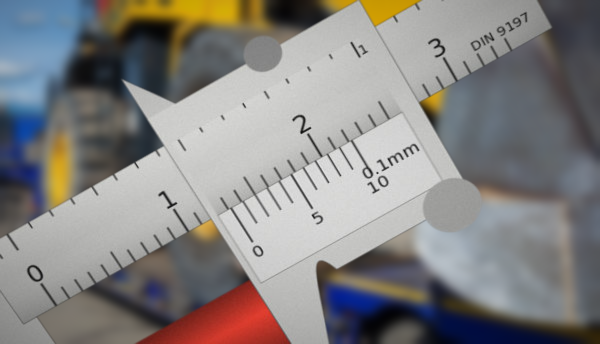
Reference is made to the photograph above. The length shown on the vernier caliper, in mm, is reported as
13.2 mm
